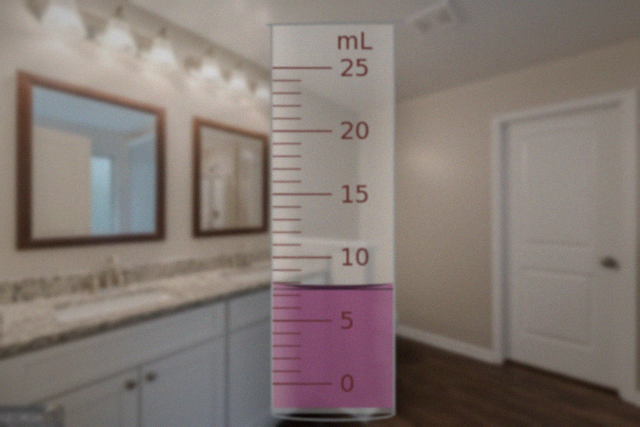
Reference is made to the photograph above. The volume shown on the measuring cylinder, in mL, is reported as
7.5 mL
